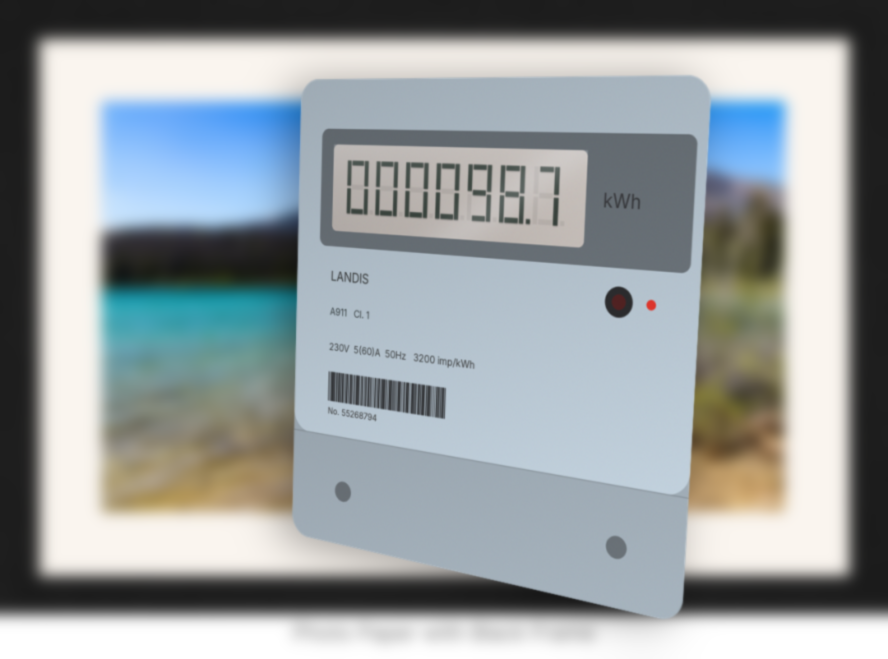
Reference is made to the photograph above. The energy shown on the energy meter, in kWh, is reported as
98.7 kWh
